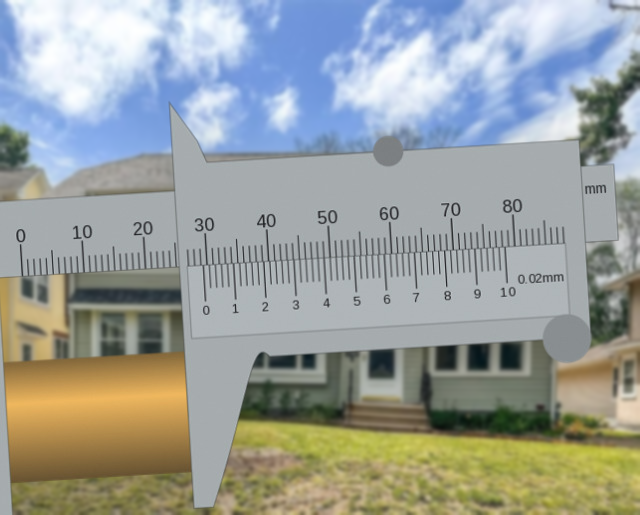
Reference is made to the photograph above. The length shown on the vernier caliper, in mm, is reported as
29.4 mm
